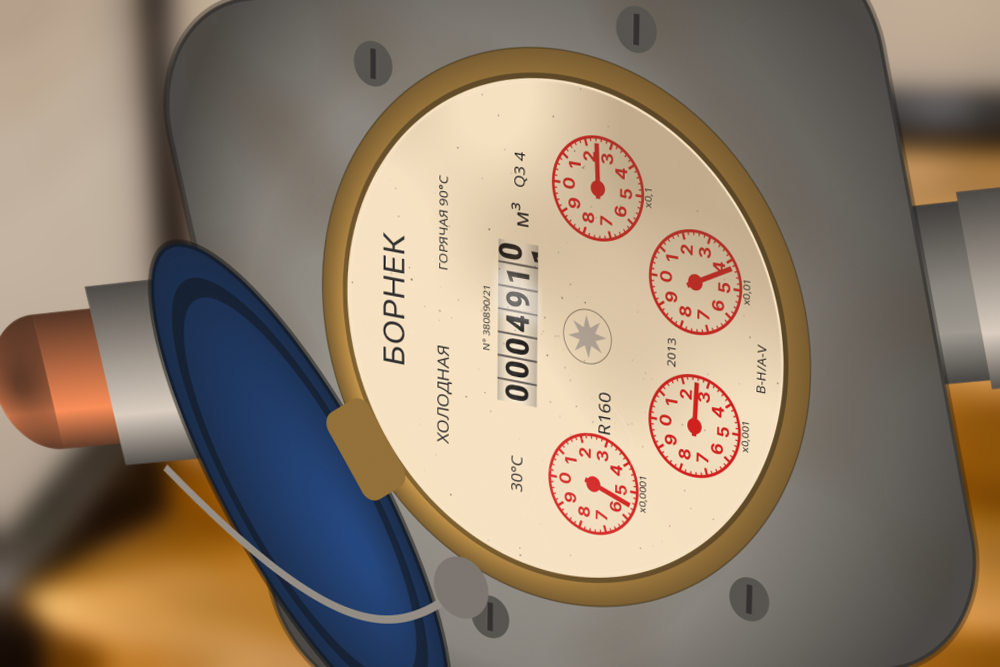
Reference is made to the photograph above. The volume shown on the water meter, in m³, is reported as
4910.2425 m³
